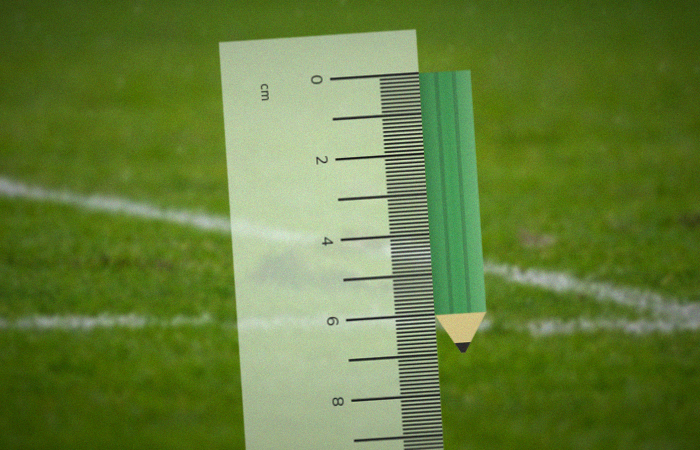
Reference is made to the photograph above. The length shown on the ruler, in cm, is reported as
7 cm
